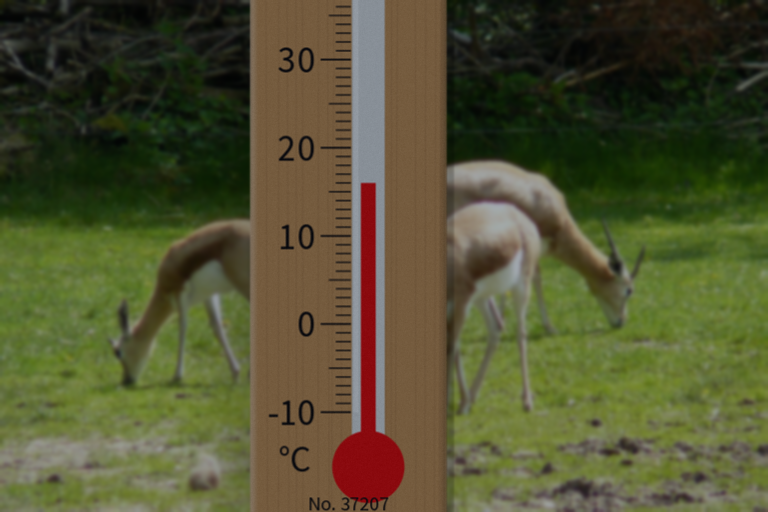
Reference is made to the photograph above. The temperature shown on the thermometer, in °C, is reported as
16 °C
